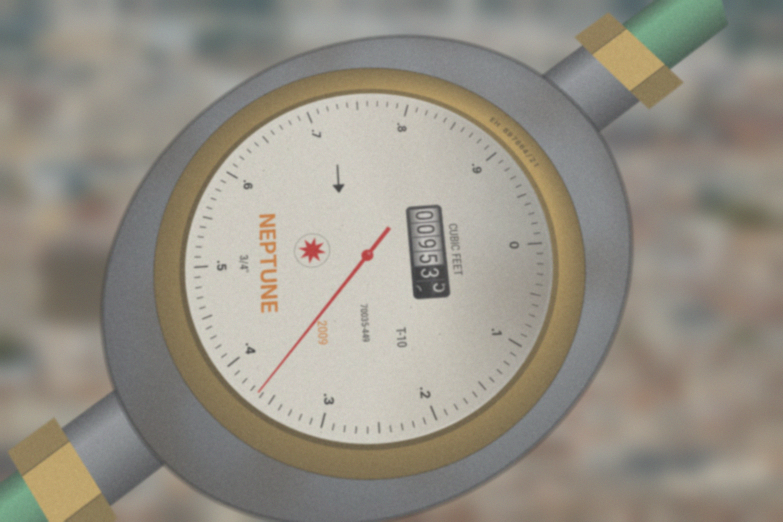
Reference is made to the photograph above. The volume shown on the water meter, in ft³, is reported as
9535.36 ft³
